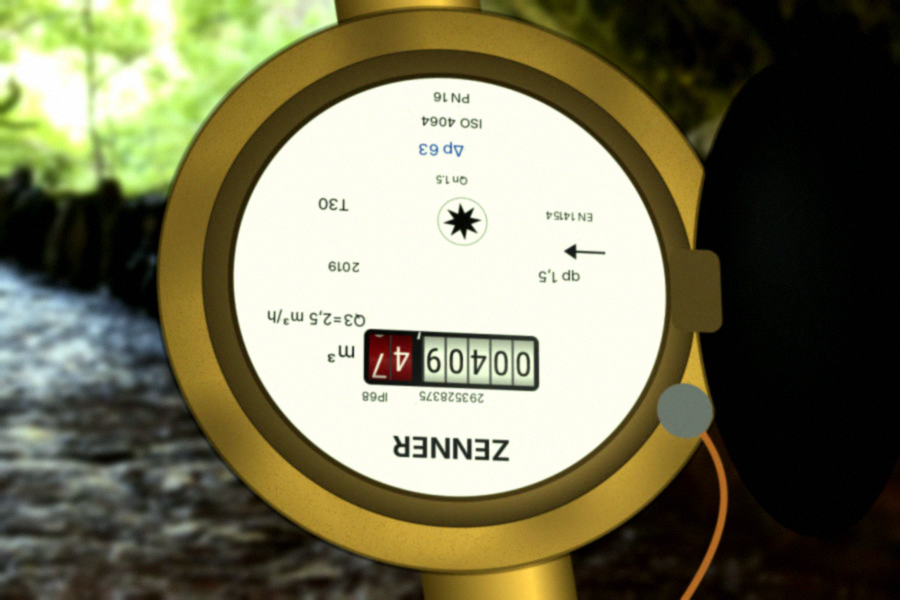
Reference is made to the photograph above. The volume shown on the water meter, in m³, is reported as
409.47 m³
